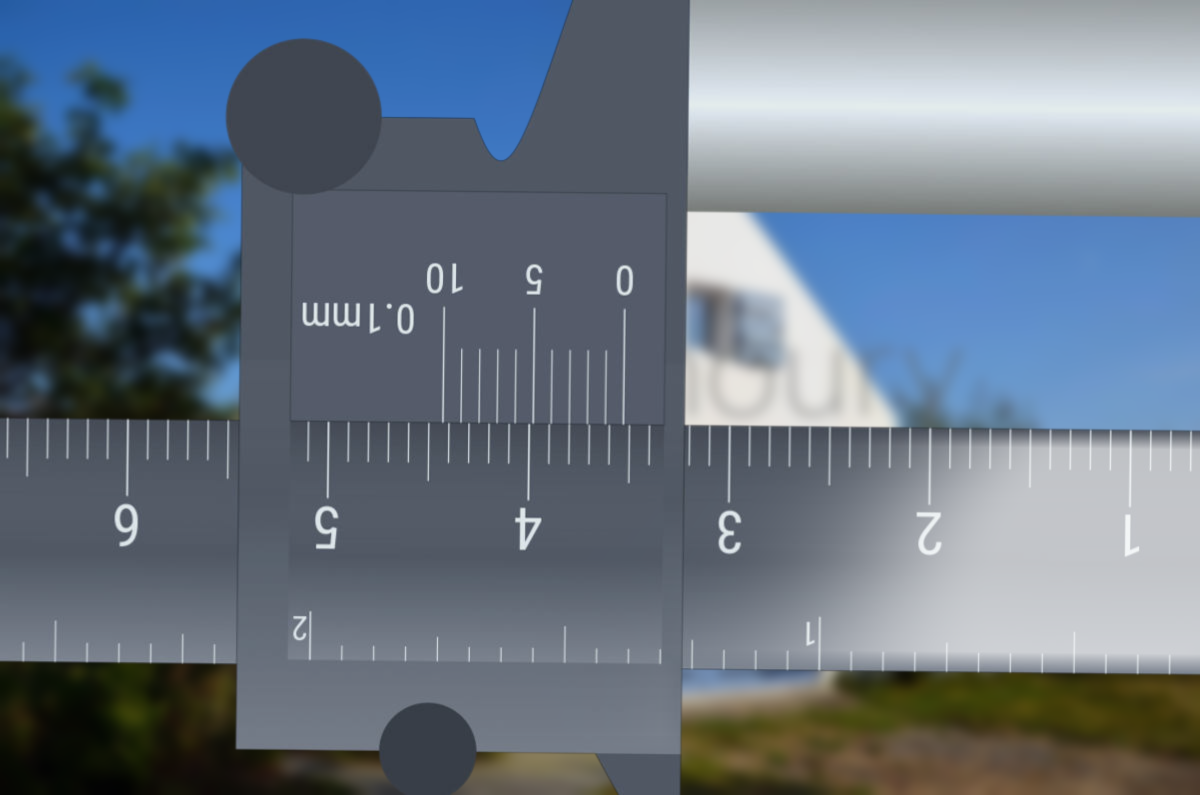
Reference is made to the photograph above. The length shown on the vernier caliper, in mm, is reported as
35.3 mm
